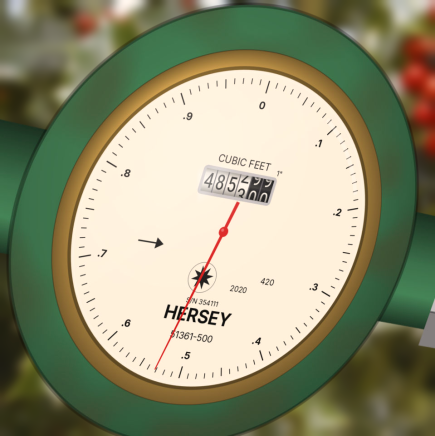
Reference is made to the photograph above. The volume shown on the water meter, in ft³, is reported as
485299.53 ft³
